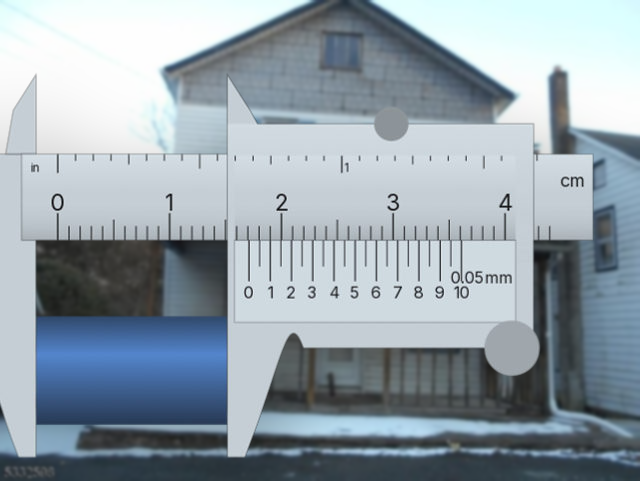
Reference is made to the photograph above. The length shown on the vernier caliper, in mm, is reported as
17.1 mm
